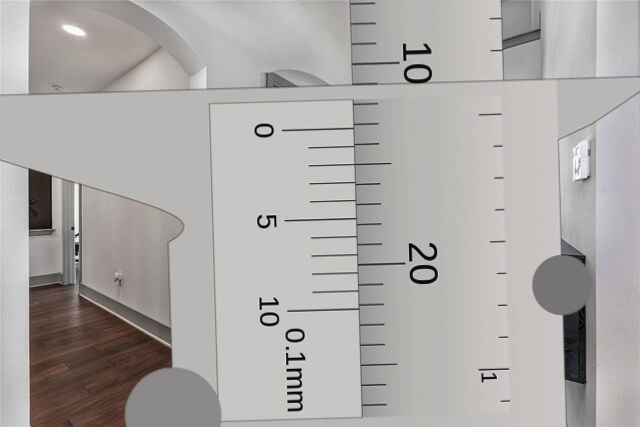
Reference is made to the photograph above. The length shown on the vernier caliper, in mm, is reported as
13.2 mm
